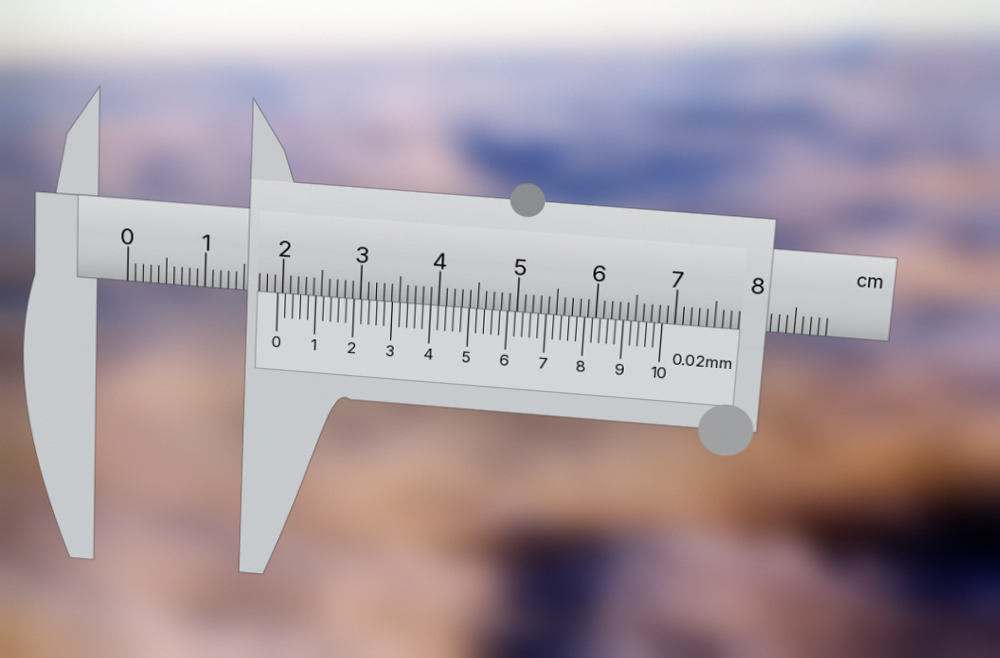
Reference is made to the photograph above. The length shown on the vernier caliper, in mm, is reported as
19.4 mm
